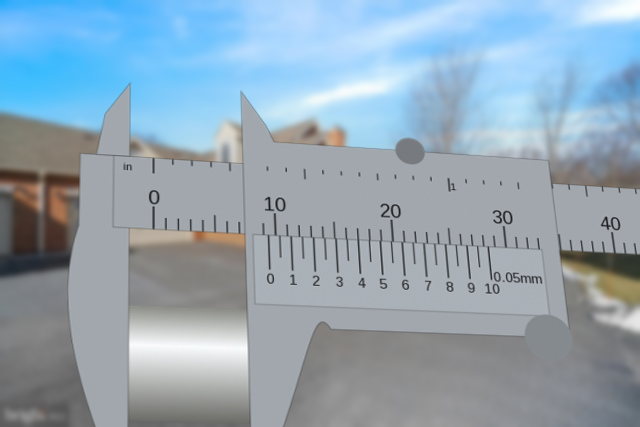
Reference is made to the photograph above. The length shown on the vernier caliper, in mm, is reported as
9.4 mm
